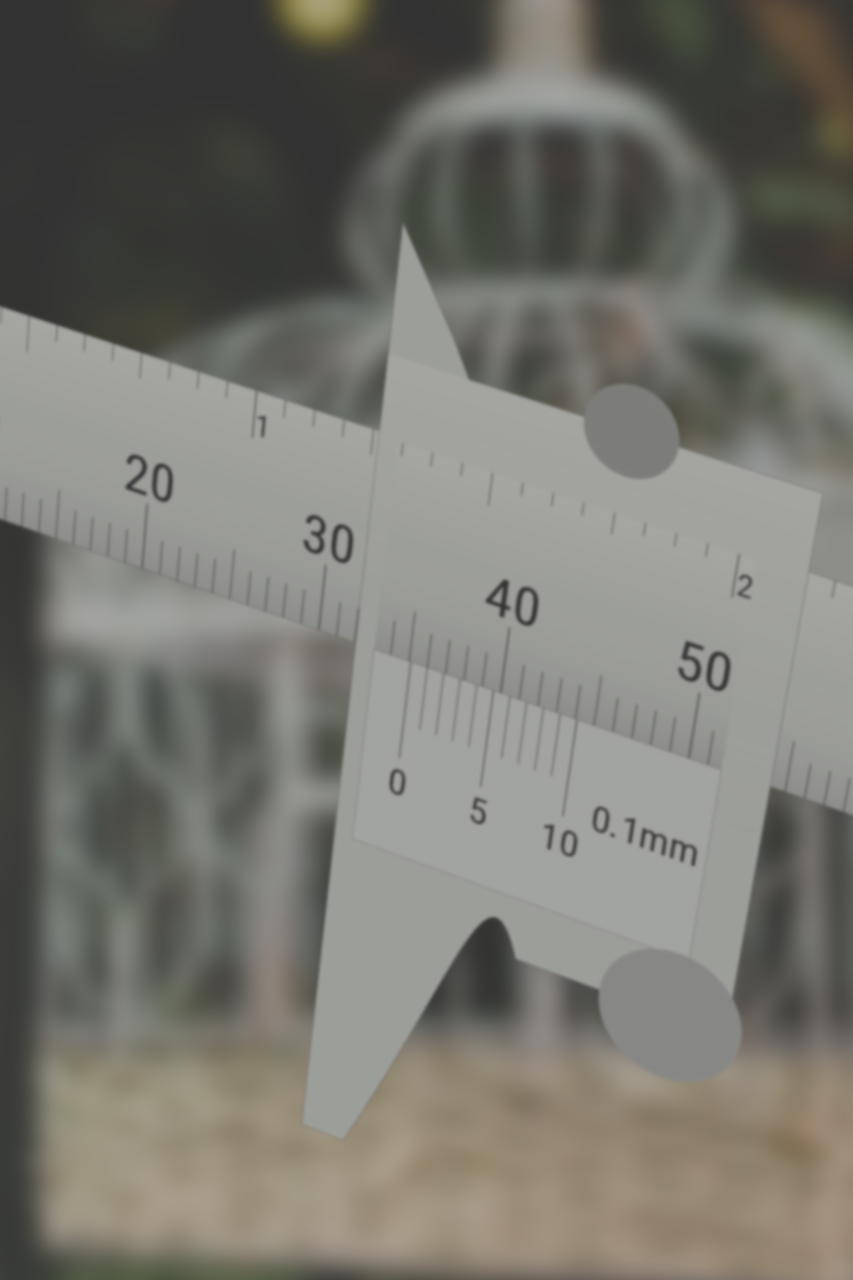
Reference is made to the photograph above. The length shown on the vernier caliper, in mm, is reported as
35.1 mm
